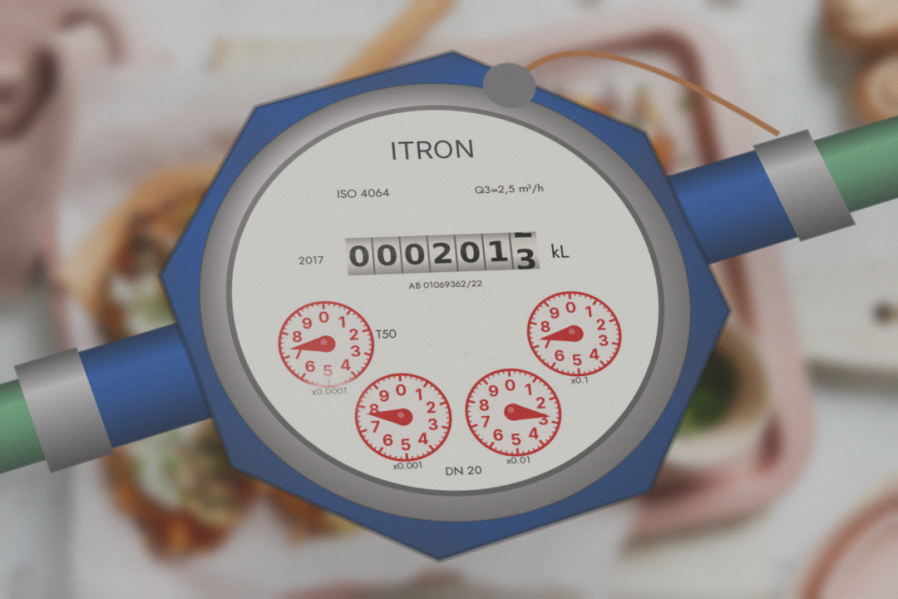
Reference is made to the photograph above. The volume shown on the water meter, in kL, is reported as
2012.7277 kL
